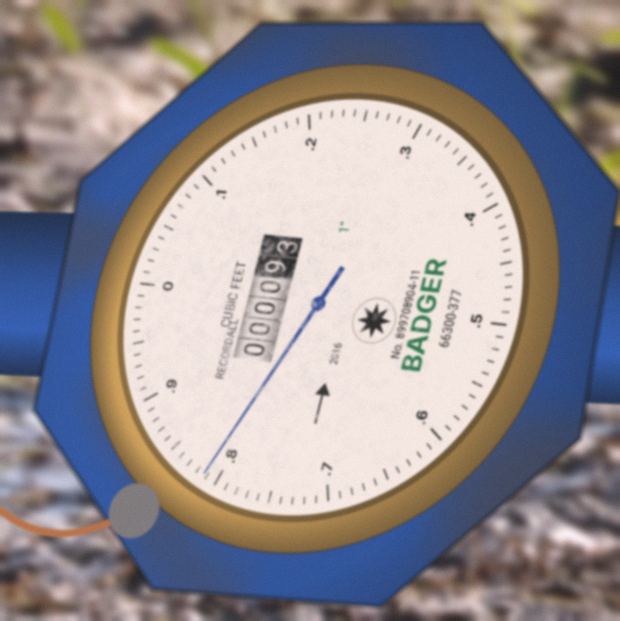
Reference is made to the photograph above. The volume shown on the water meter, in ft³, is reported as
92.81 ft³
